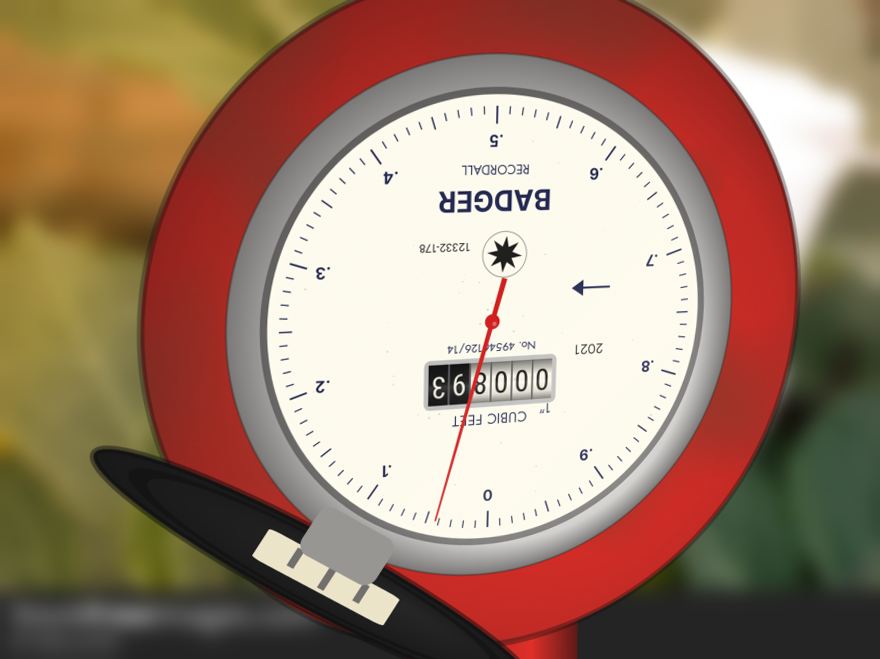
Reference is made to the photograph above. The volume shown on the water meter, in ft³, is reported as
893.04 ft³
